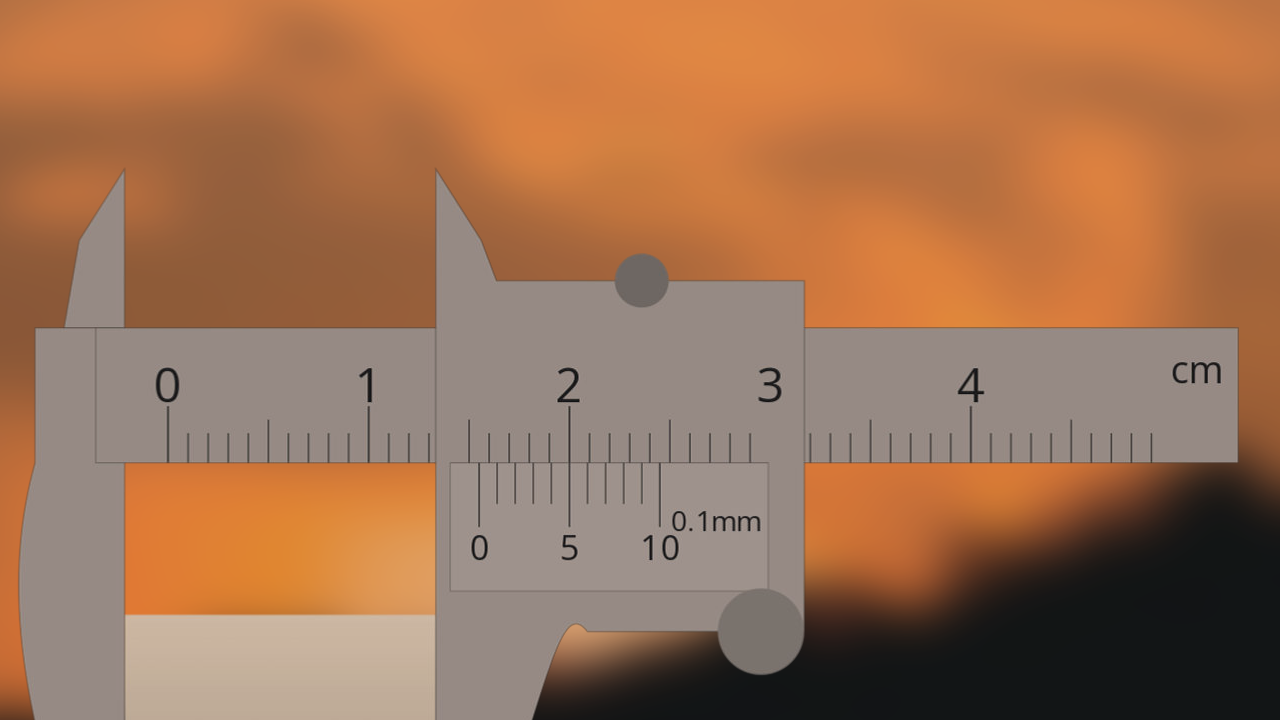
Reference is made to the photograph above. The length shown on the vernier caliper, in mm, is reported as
15.5 mm
